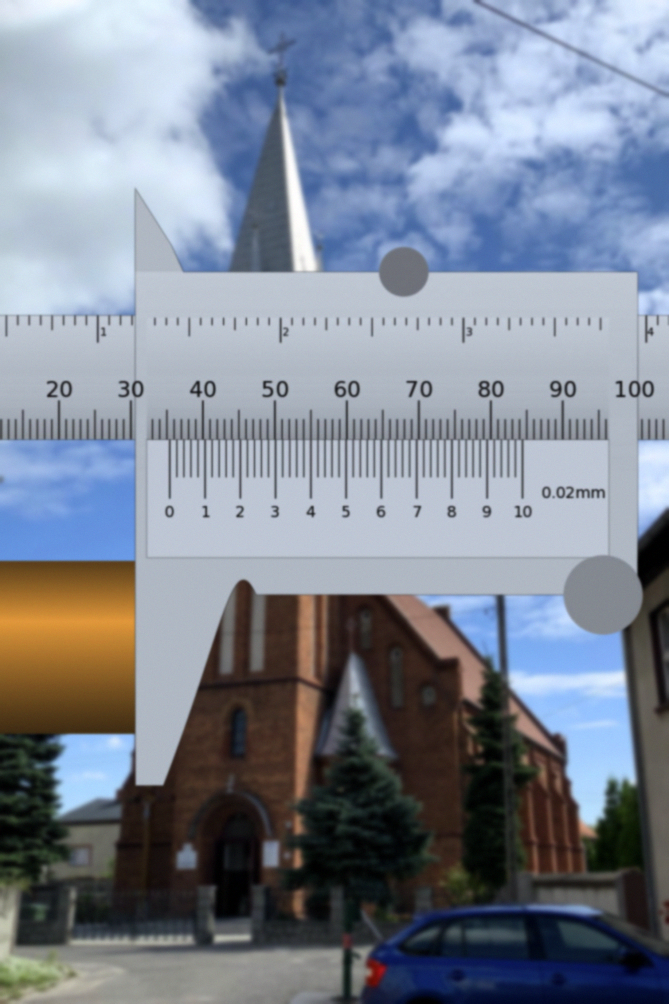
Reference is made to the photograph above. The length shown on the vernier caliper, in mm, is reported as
35.4 mm
